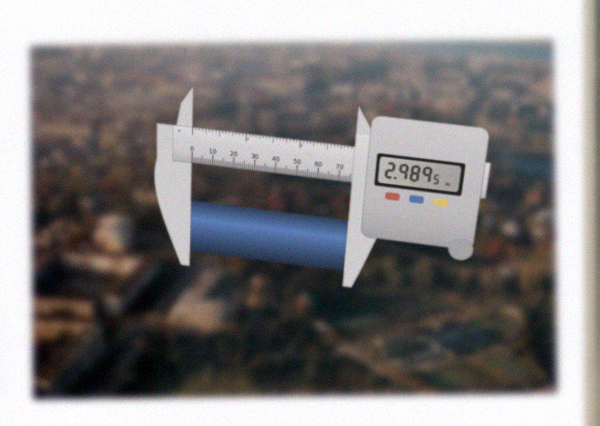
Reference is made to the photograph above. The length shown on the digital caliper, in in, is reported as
2.9895 in
